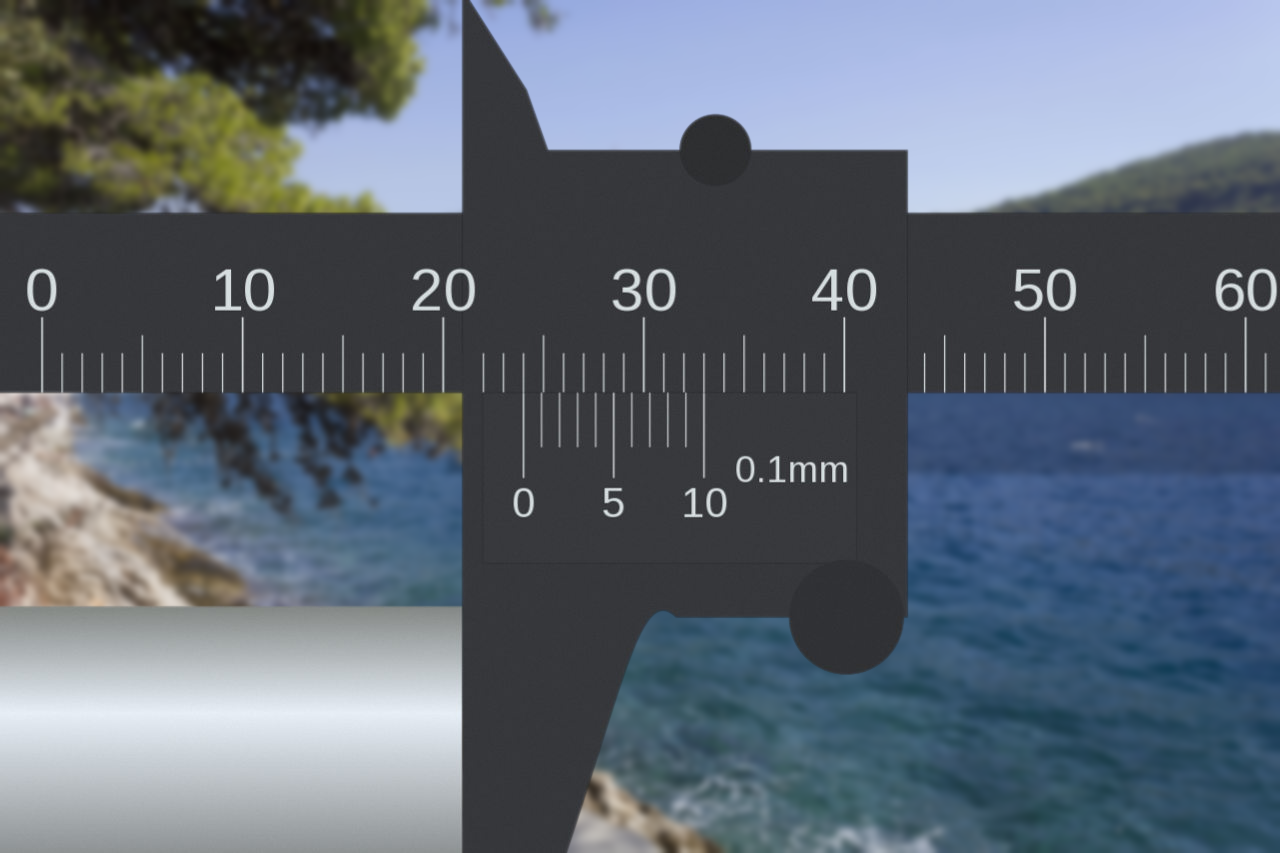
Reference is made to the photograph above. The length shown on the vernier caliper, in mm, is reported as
24.0 mm
